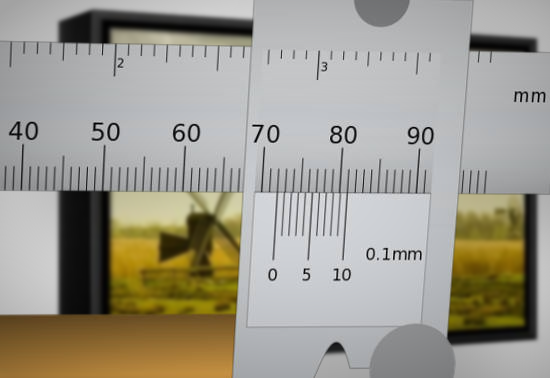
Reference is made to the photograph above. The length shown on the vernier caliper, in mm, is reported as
72.0 mm
